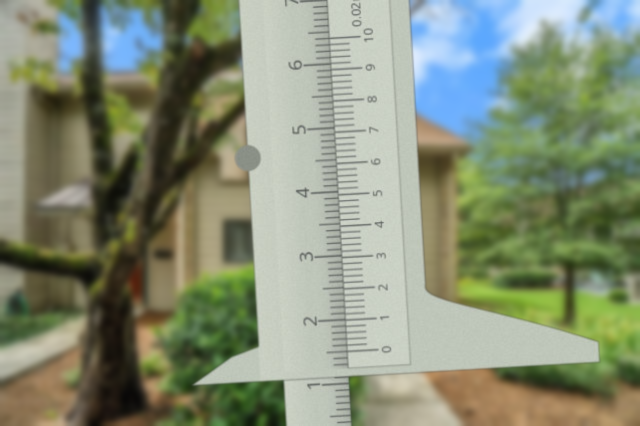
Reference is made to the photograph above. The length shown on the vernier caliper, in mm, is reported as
15.0 mm
